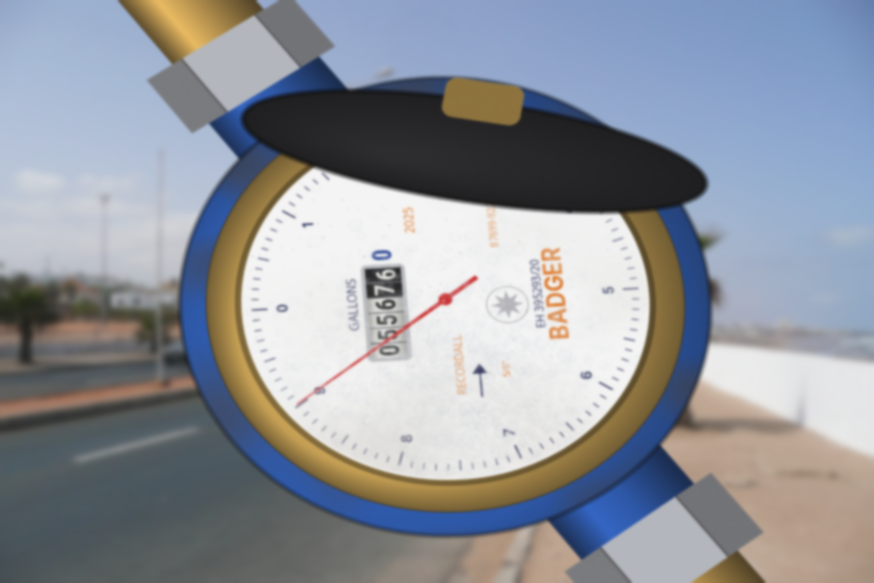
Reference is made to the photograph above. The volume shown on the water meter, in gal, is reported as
556759.0 gal
